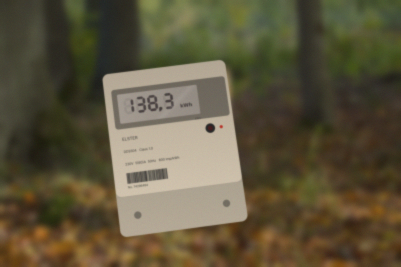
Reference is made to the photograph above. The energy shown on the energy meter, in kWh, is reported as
138.3 kWh
